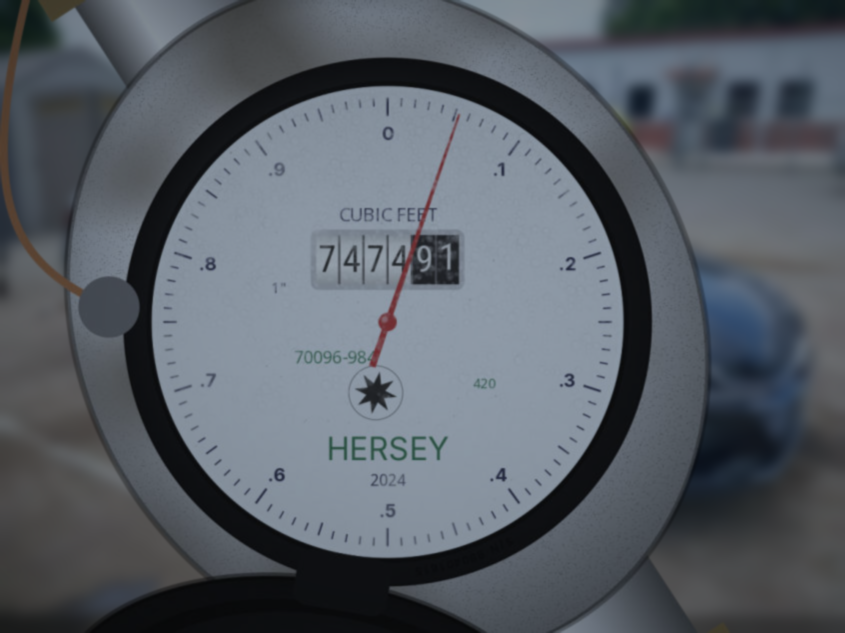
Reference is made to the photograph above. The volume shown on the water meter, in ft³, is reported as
747491.05 ft³
